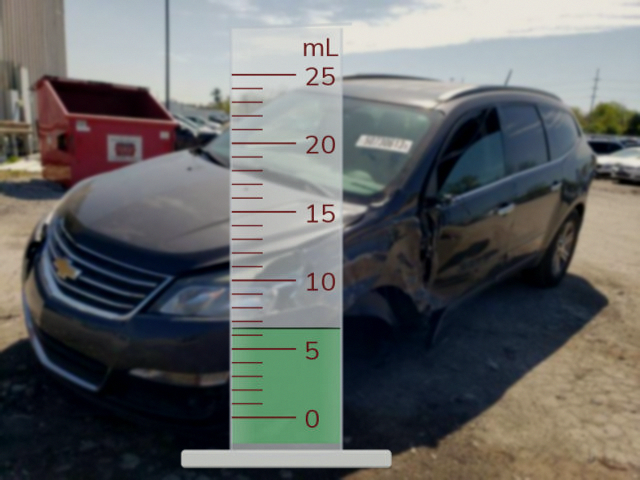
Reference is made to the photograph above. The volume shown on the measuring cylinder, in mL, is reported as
6.5 mL
